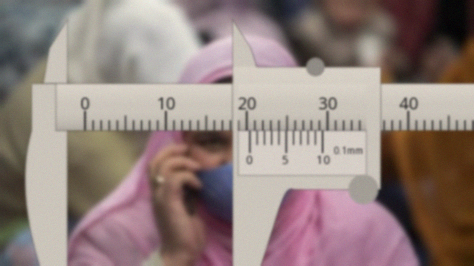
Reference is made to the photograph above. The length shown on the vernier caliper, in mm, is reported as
20.4 mm
